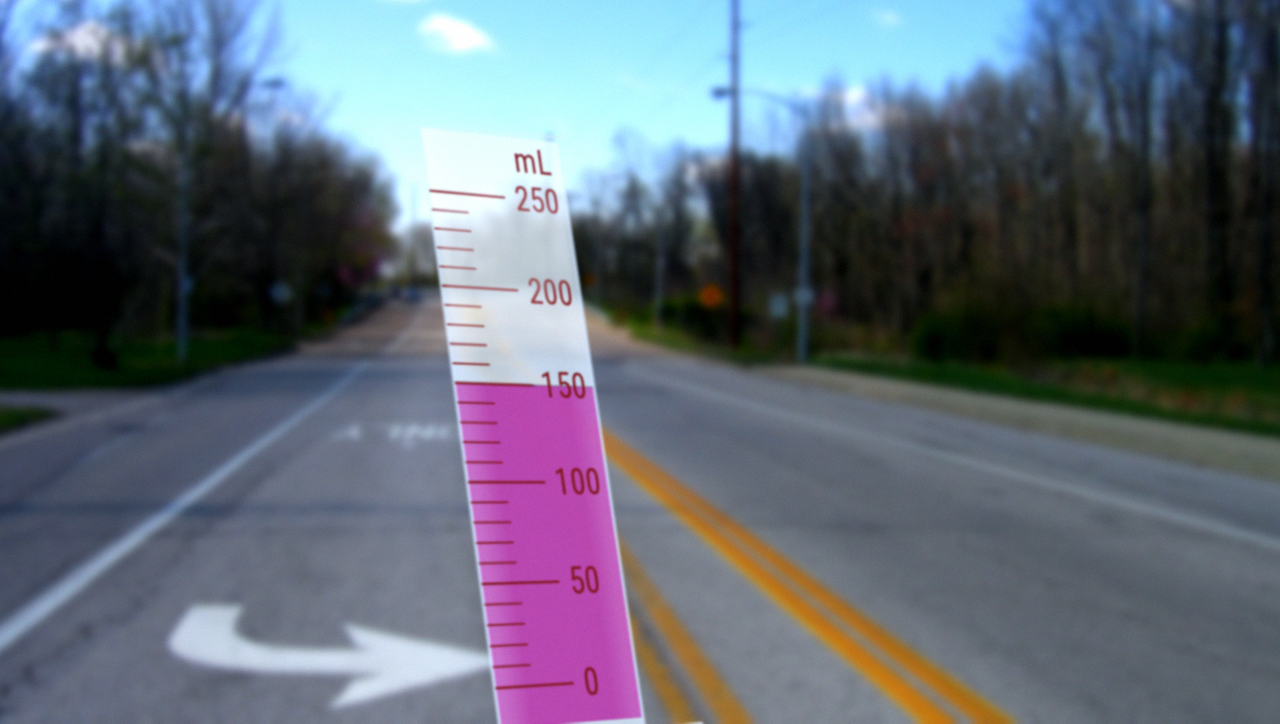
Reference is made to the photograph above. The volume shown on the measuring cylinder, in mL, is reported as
150 mL
